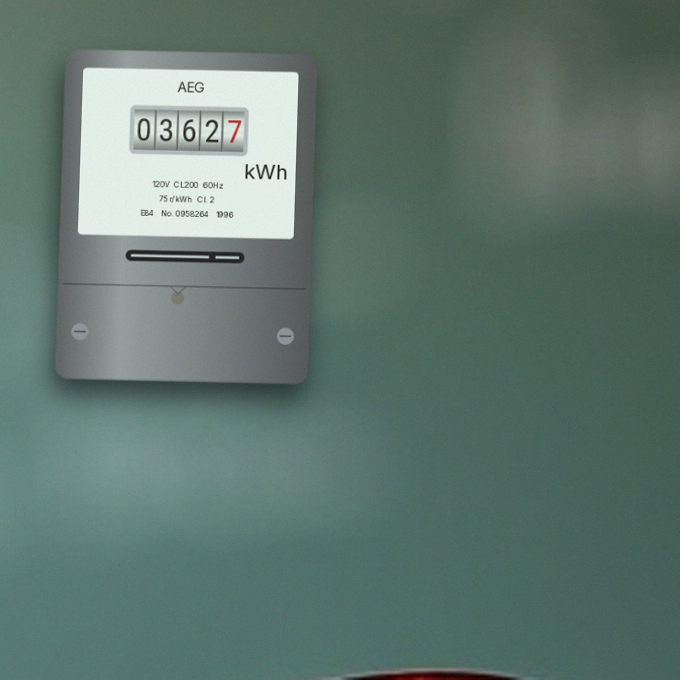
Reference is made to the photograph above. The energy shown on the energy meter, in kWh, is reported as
362.7 kWh
